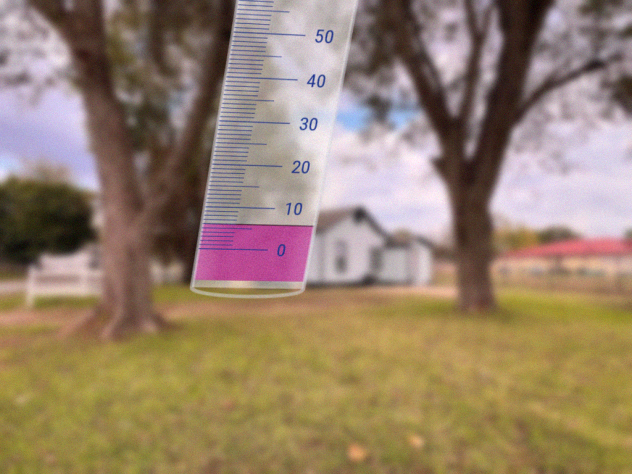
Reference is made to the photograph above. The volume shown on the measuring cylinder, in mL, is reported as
6 mL
